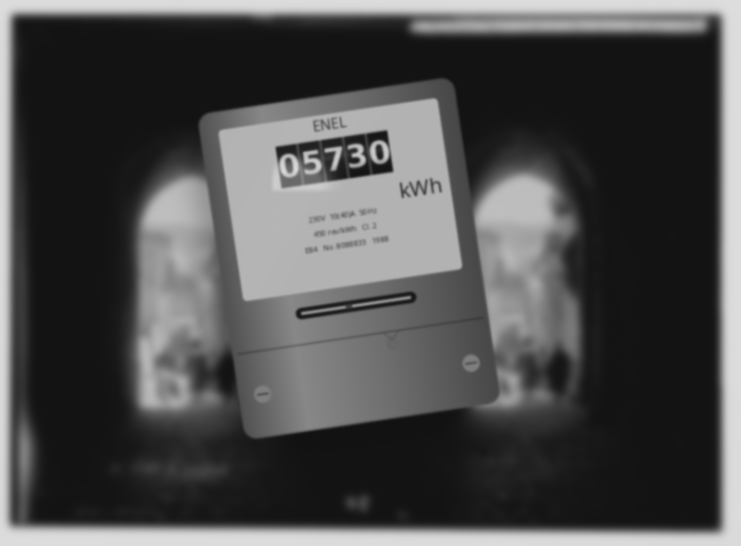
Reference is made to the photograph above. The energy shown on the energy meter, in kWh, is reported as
5730 kWh
